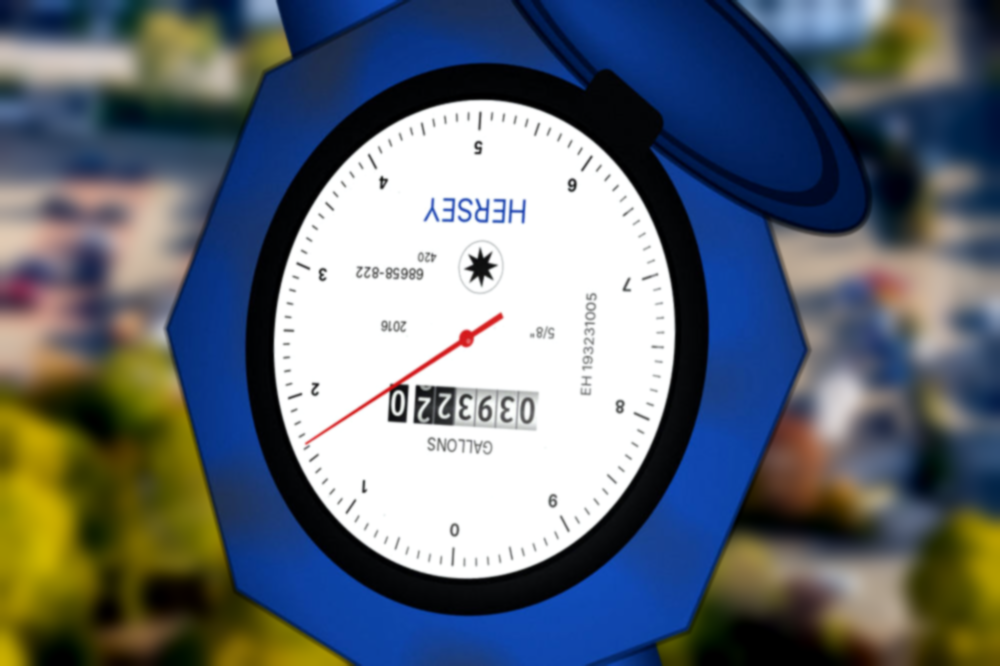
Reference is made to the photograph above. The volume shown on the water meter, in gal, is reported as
393221.6 gal
